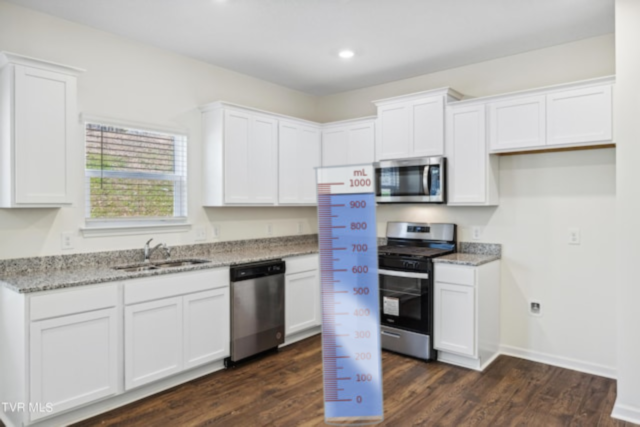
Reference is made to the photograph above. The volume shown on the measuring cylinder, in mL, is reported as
950 mL
